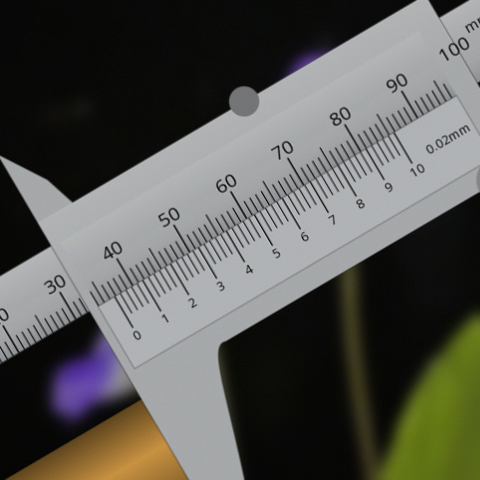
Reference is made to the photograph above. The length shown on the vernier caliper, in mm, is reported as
36.8 mm
